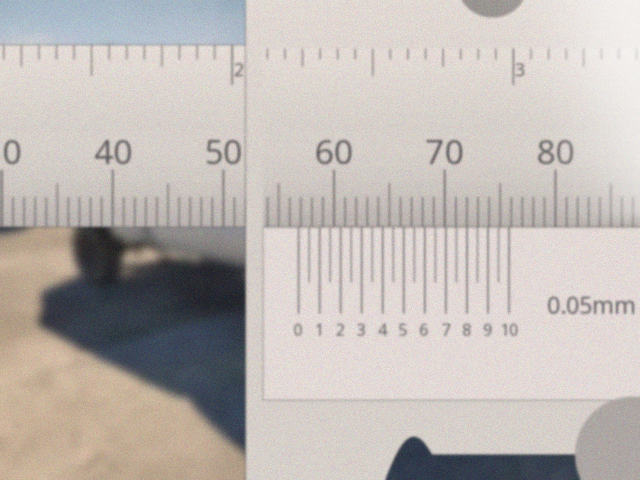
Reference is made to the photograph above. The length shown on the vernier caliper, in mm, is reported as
56.8 mm
